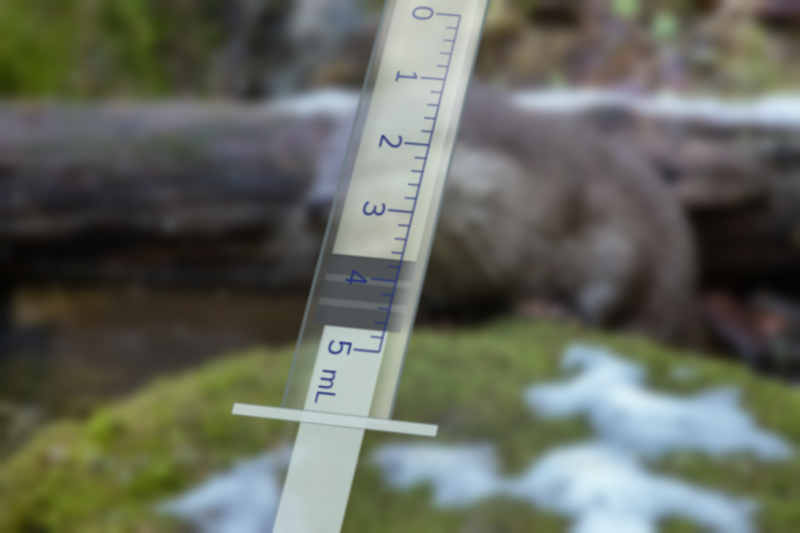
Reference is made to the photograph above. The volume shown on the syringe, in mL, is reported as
3.7 mL
